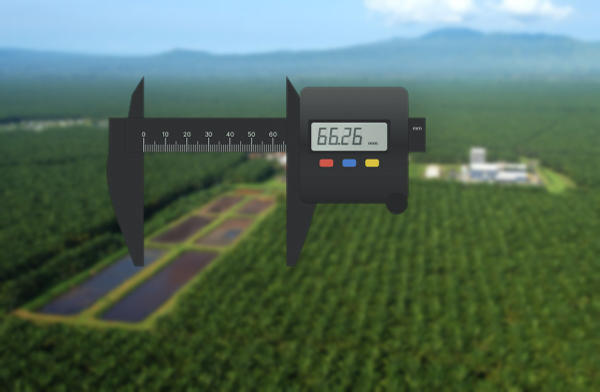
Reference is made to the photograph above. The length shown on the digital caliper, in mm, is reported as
66.26 mm
